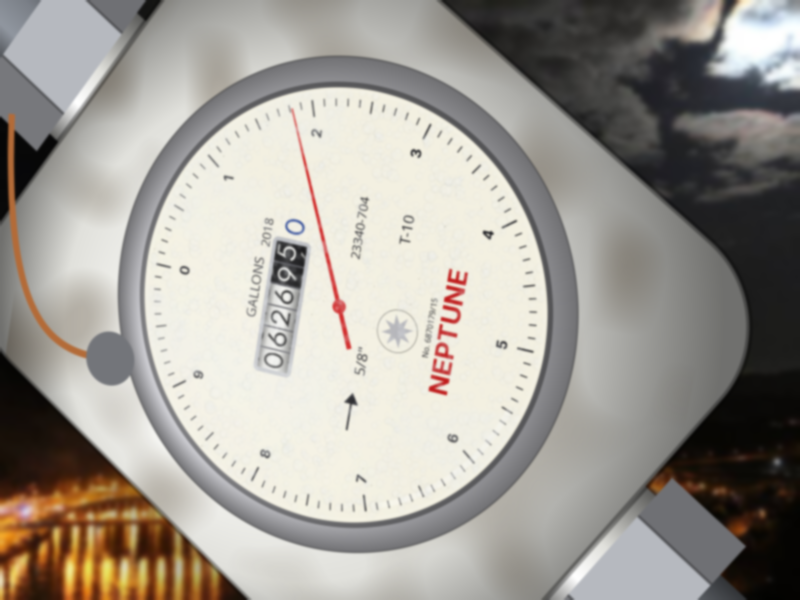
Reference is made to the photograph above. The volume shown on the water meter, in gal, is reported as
626951.8 gal
